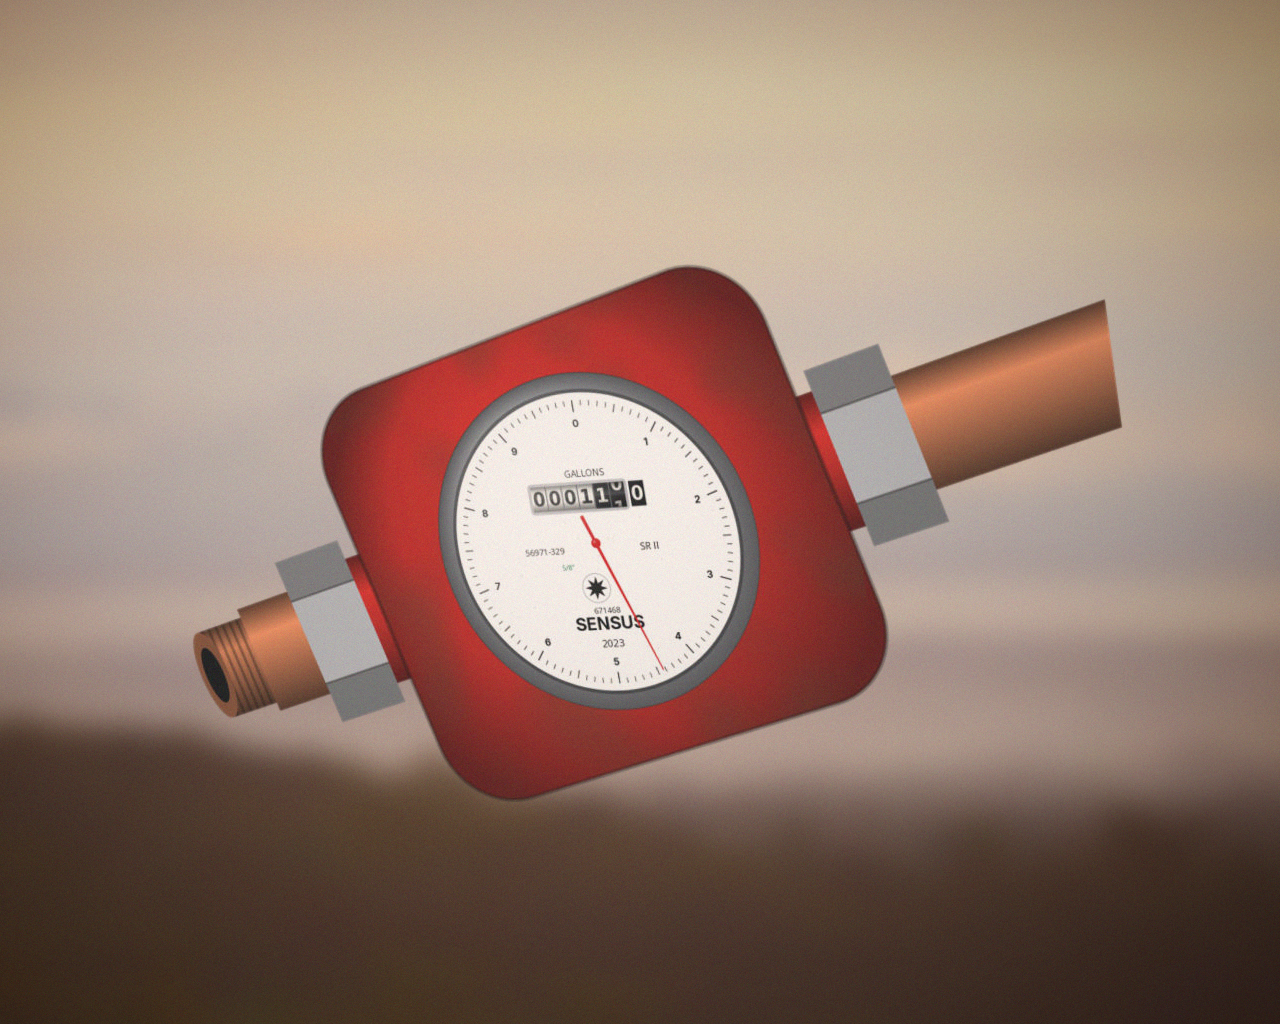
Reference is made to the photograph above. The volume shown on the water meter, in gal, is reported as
1104.4 gal
